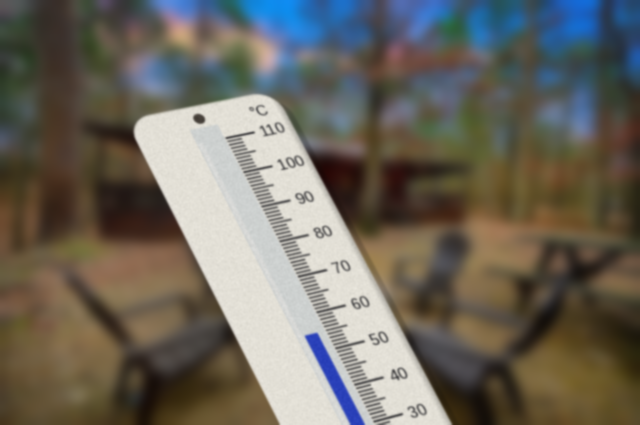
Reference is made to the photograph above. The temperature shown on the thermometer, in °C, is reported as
55 °C
